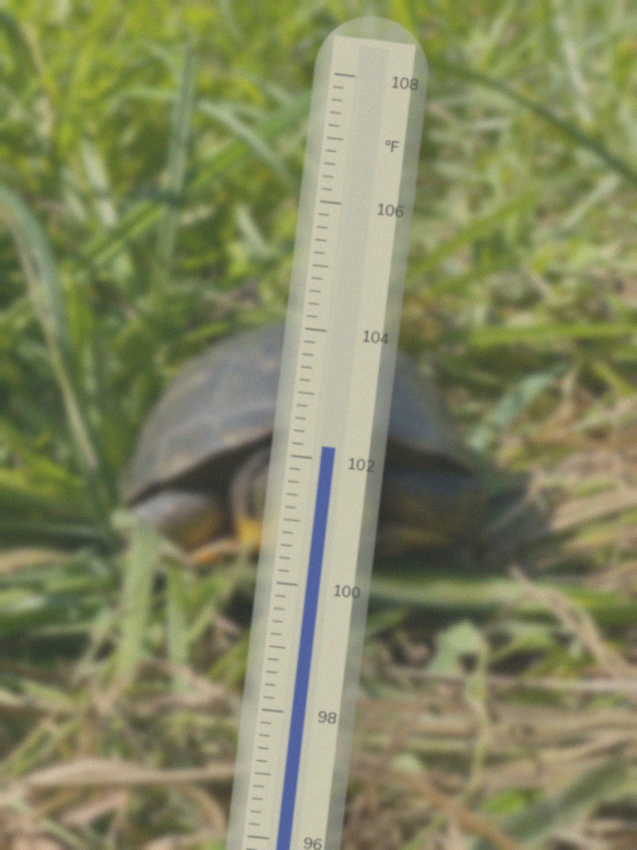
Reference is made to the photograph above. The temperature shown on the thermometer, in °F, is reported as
102.2 °F
